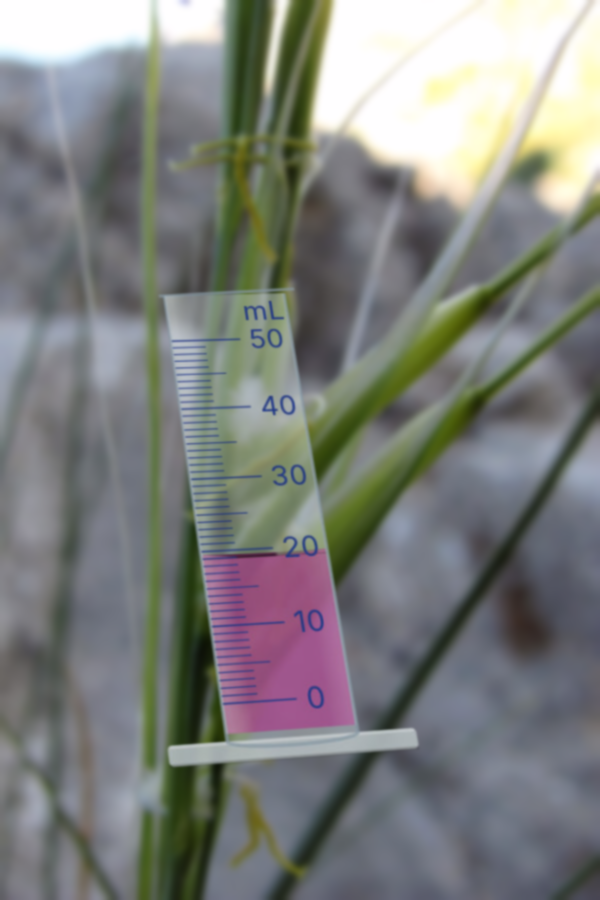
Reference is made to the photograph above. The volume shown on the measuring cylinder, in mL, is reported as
19 mL
